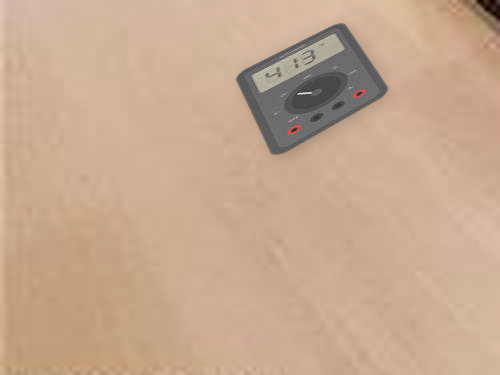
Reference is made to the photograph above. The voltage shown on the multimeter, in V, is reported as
413 V
